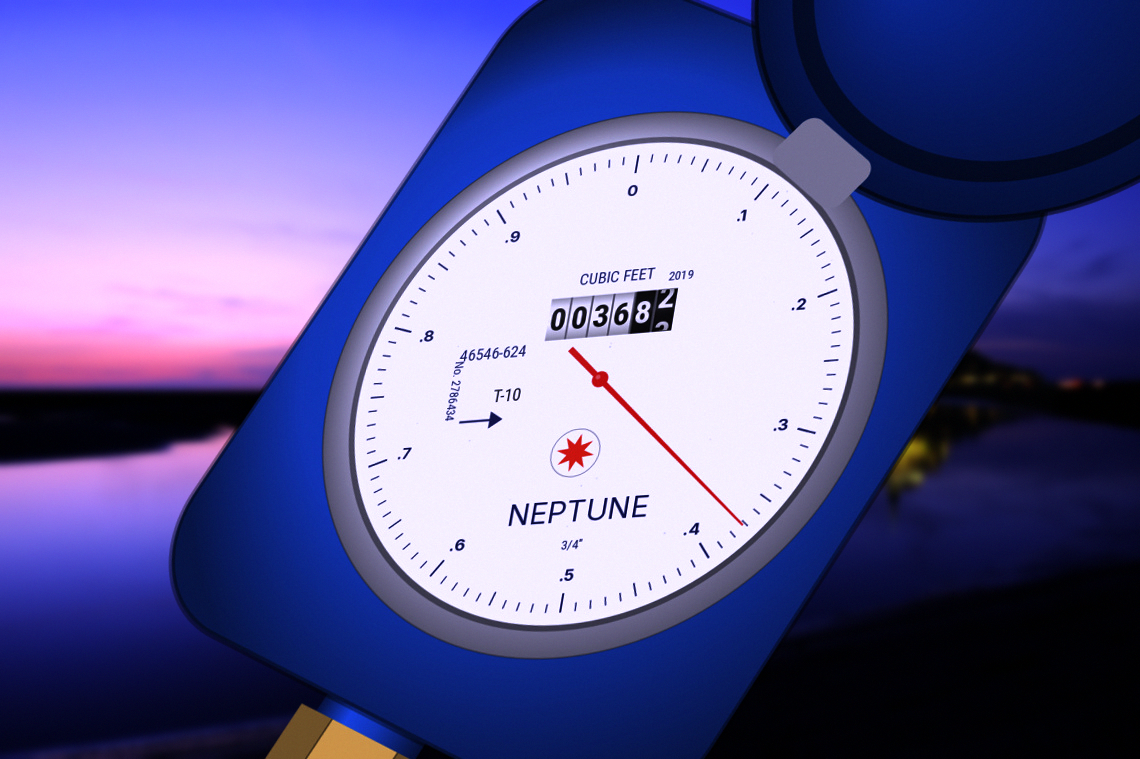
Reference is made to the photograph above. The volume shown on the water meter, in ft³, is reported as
3682.37 ft³
